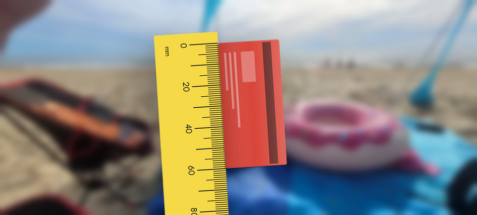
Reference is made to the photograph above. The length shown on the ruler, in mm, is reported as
60 mm
